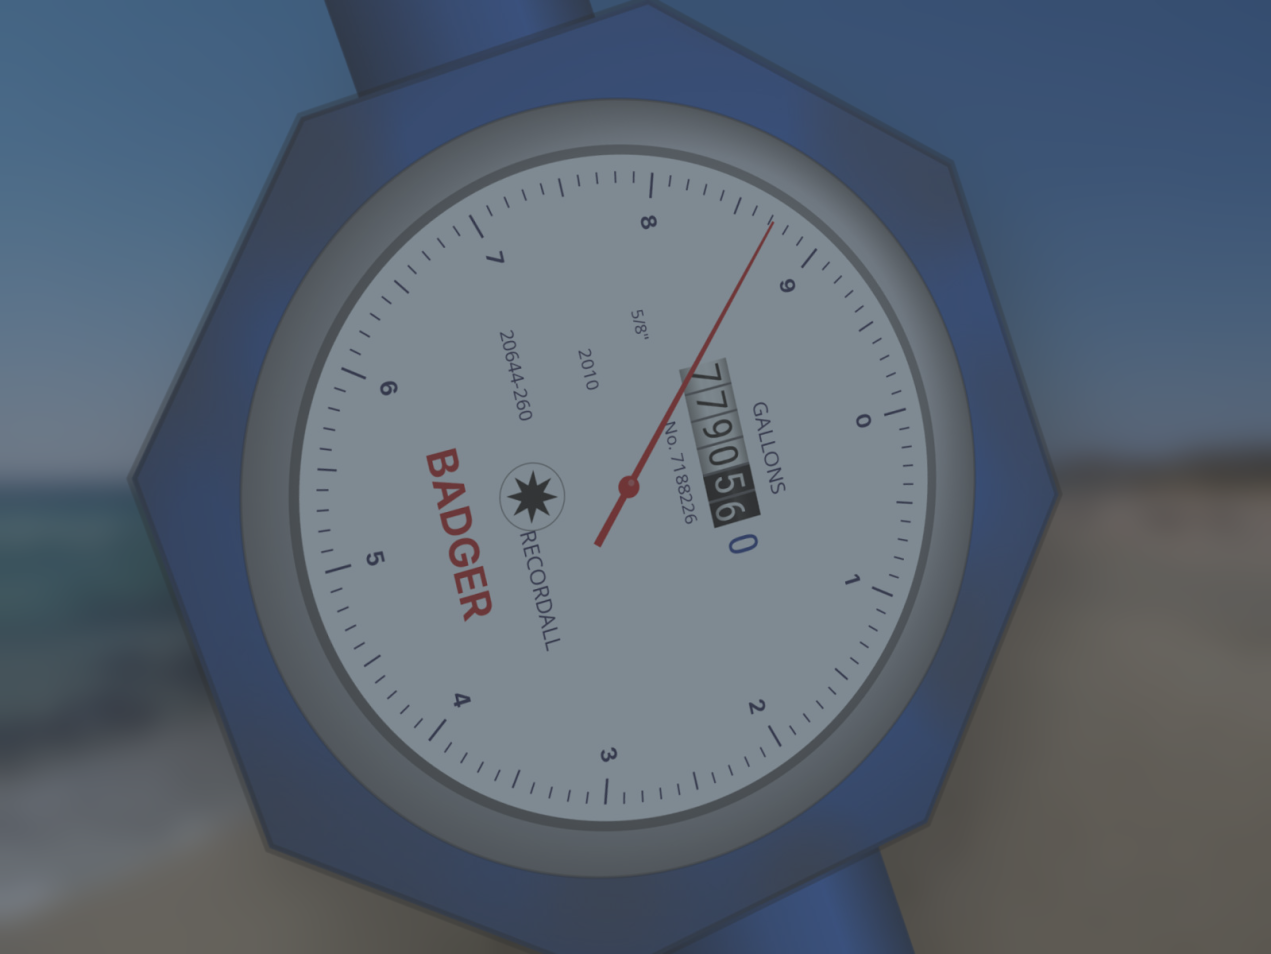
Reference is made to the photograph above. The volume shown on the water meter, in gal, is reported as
7790558.7 gal
